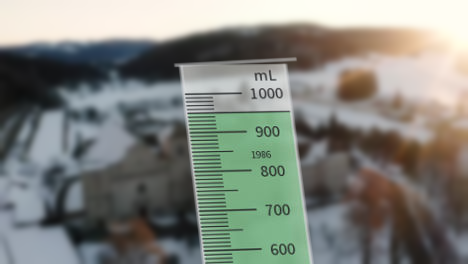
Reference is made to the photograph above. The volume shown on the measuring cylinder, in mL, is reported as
950 mL
